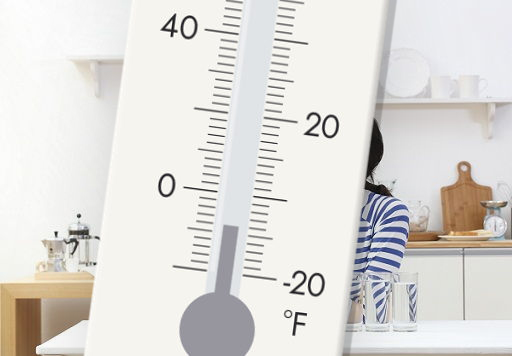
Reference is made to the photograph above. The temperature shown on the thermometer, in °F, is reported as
-8 °F
